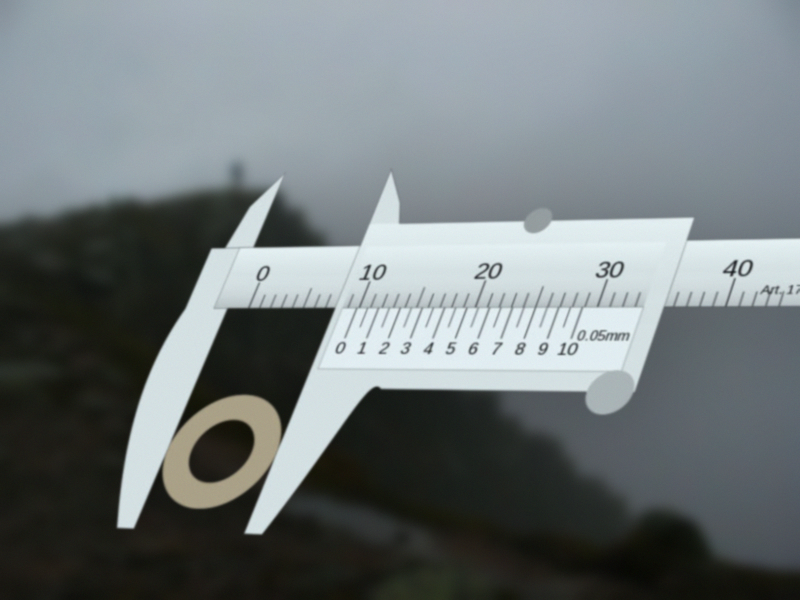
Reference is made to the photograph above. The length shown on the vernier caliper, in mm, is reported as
9.8 mm
